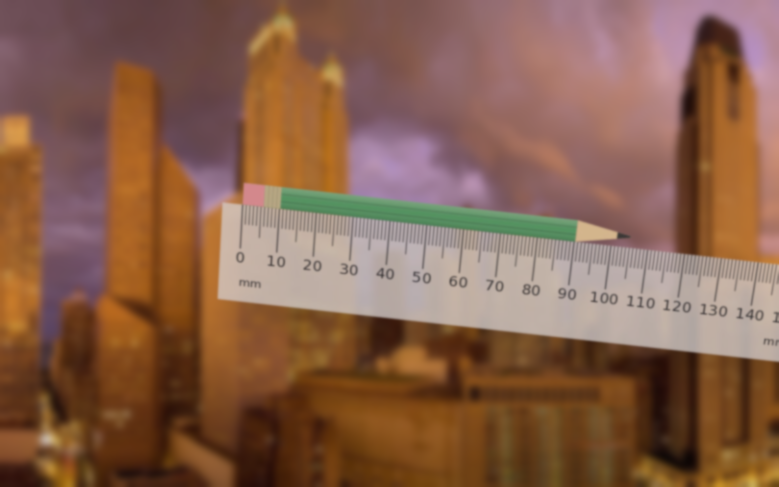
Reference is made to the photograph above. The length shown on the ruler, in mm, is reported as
105 mm
